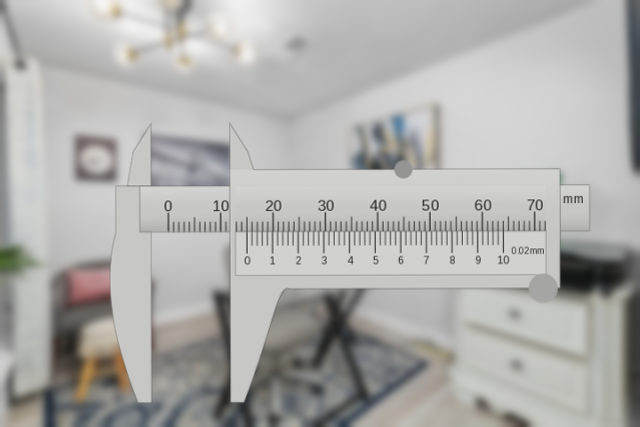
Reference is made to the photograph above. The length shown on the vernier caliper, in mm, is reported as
15.0 mm
